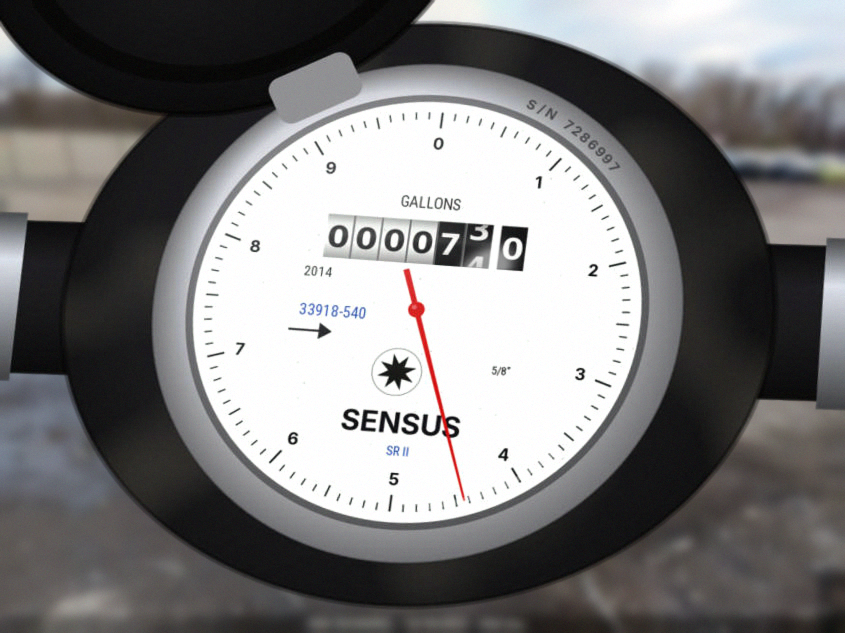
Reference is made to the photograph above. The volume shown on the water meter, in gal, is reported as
734.4 gal
